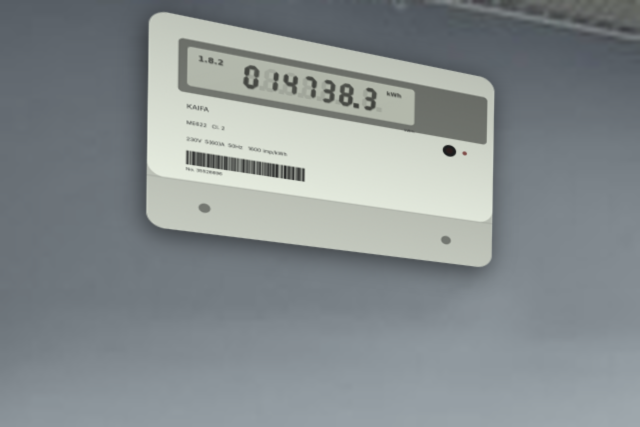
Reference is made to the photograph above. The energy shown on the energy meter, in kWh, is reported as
14738.3 kWh
